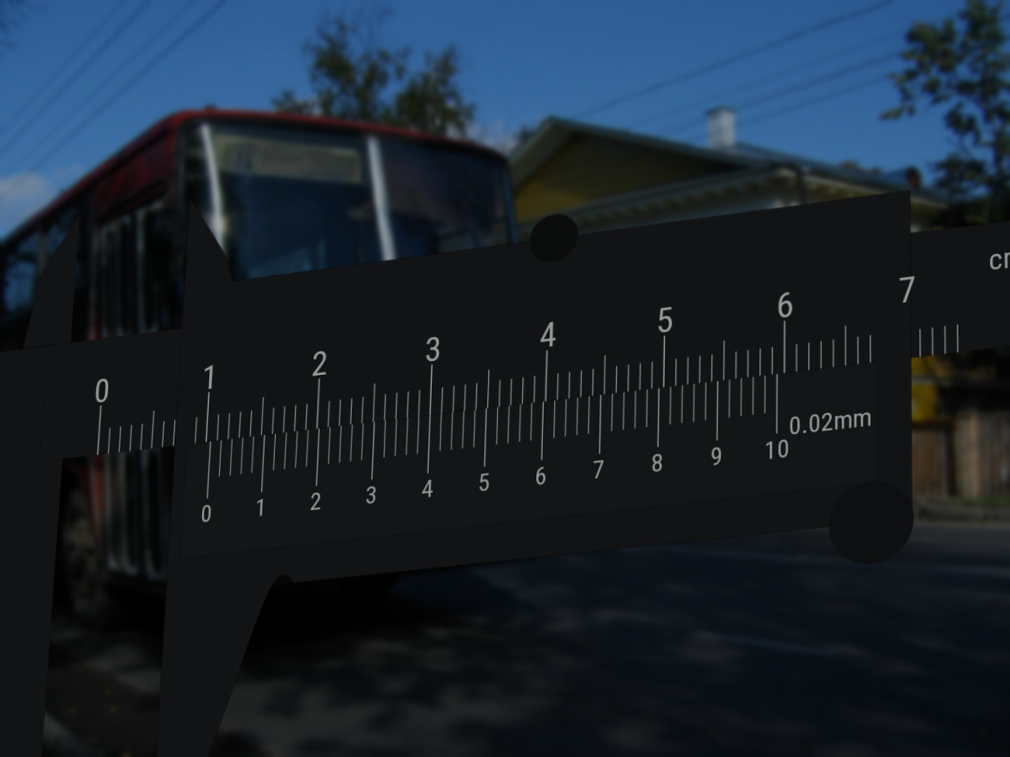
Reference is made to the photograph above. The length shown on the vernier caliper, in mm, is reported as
10.4 mm
